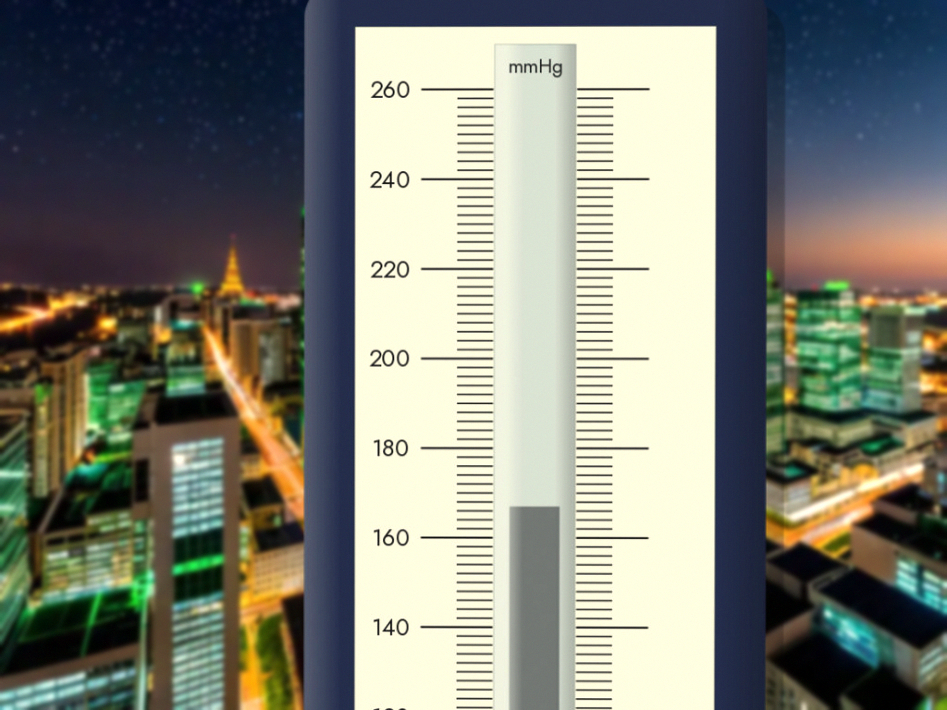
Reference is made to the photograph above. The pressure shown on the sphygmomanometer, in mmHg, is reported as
167 mmHg
